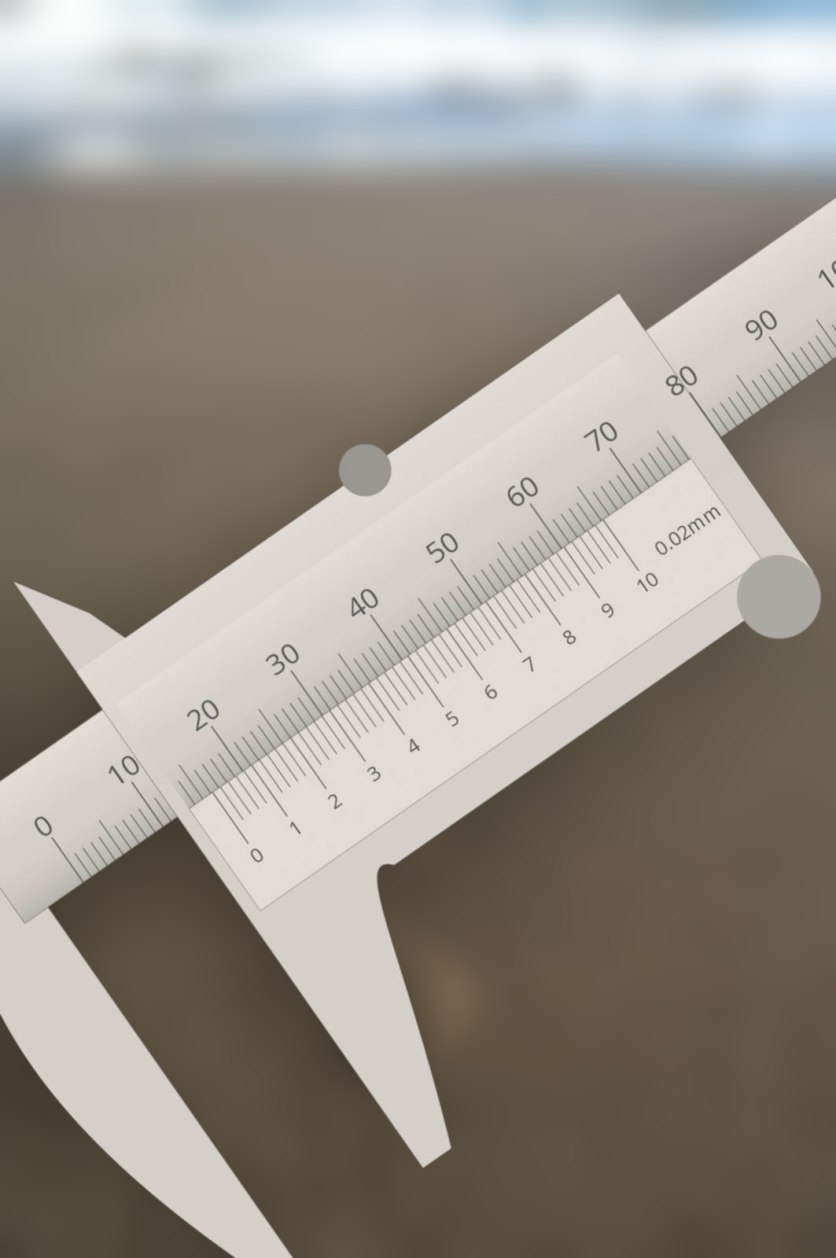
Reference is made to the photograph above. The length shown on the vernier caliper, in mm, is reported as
16.2 mm
